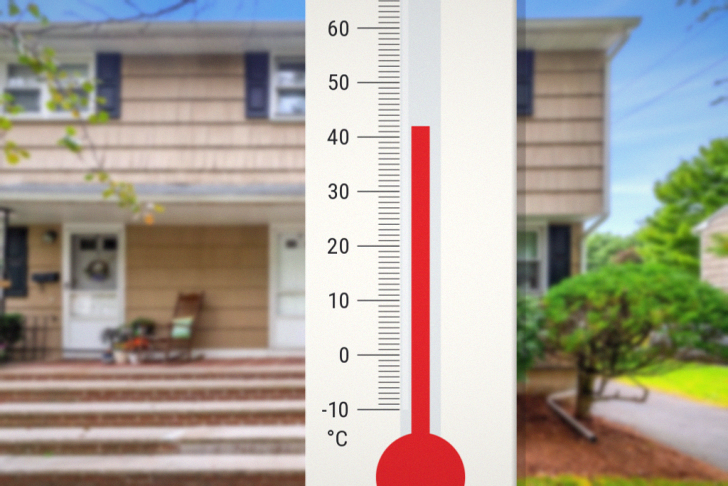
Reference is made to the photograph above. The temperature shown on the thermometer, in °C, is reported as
42 °C
